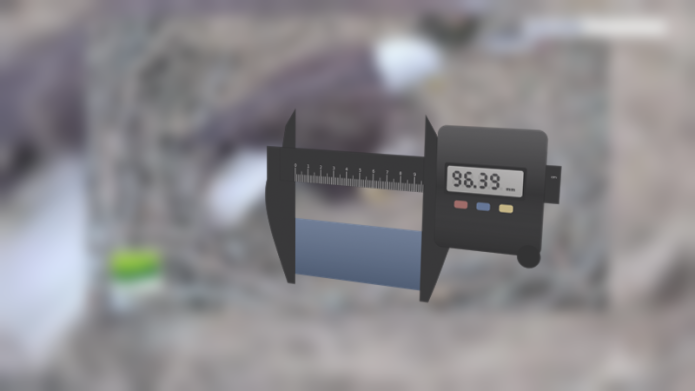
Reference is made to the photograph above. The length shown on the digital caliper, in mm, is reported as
96.39 mm
